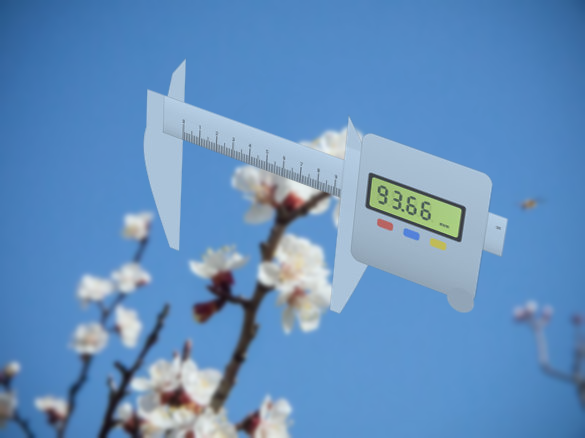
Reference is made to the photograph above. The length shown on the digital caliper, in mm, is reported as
93.66 mm
